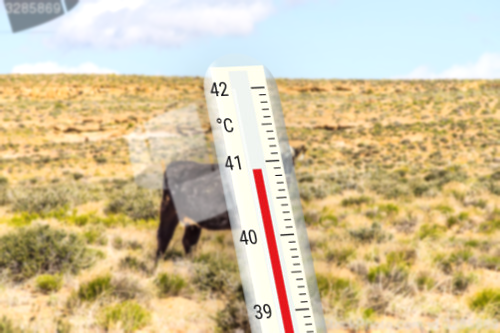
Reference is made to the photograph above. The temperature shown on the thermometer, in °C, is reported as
40.9 °C
